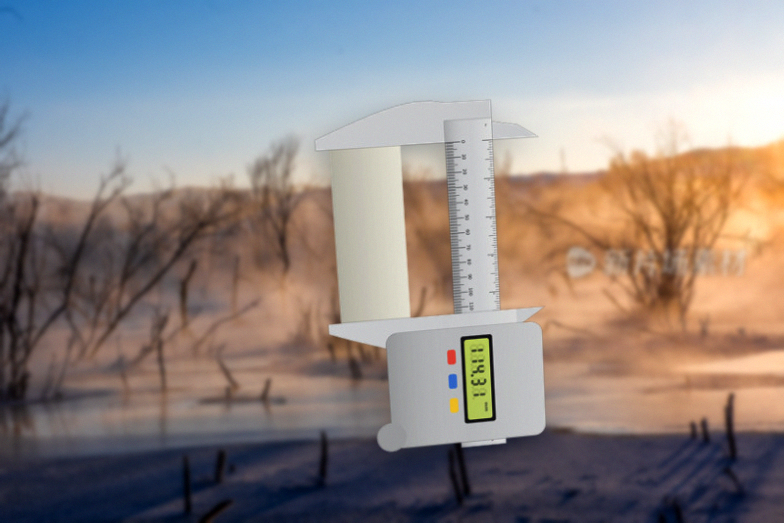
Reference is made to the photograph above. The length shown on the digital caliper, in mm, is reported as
114.31 mm
